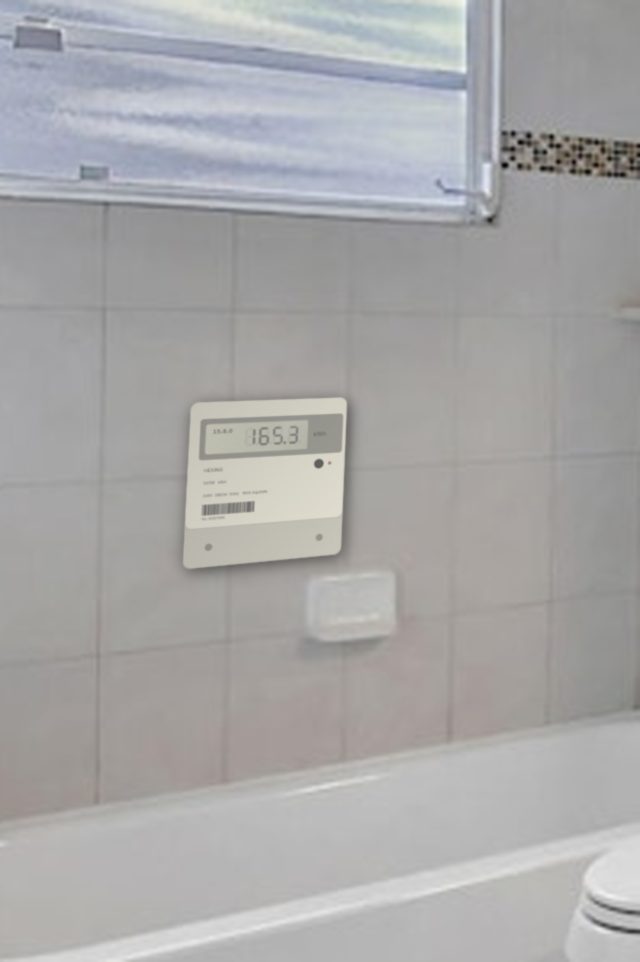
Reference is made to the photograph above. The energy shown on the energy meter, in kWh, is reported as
165.3 kWh
